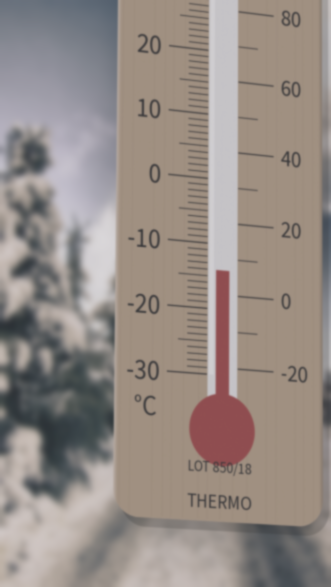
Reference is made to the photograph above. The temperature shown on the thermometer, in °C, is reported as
-14 °C
